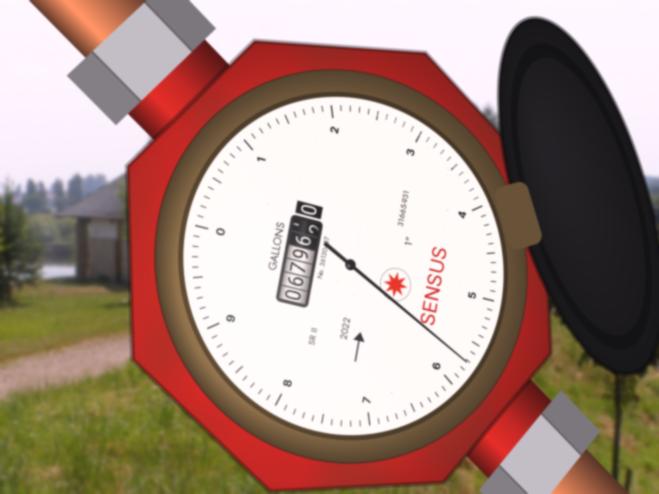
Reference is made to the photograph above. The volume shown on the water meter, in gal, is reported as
679615.7 gal
